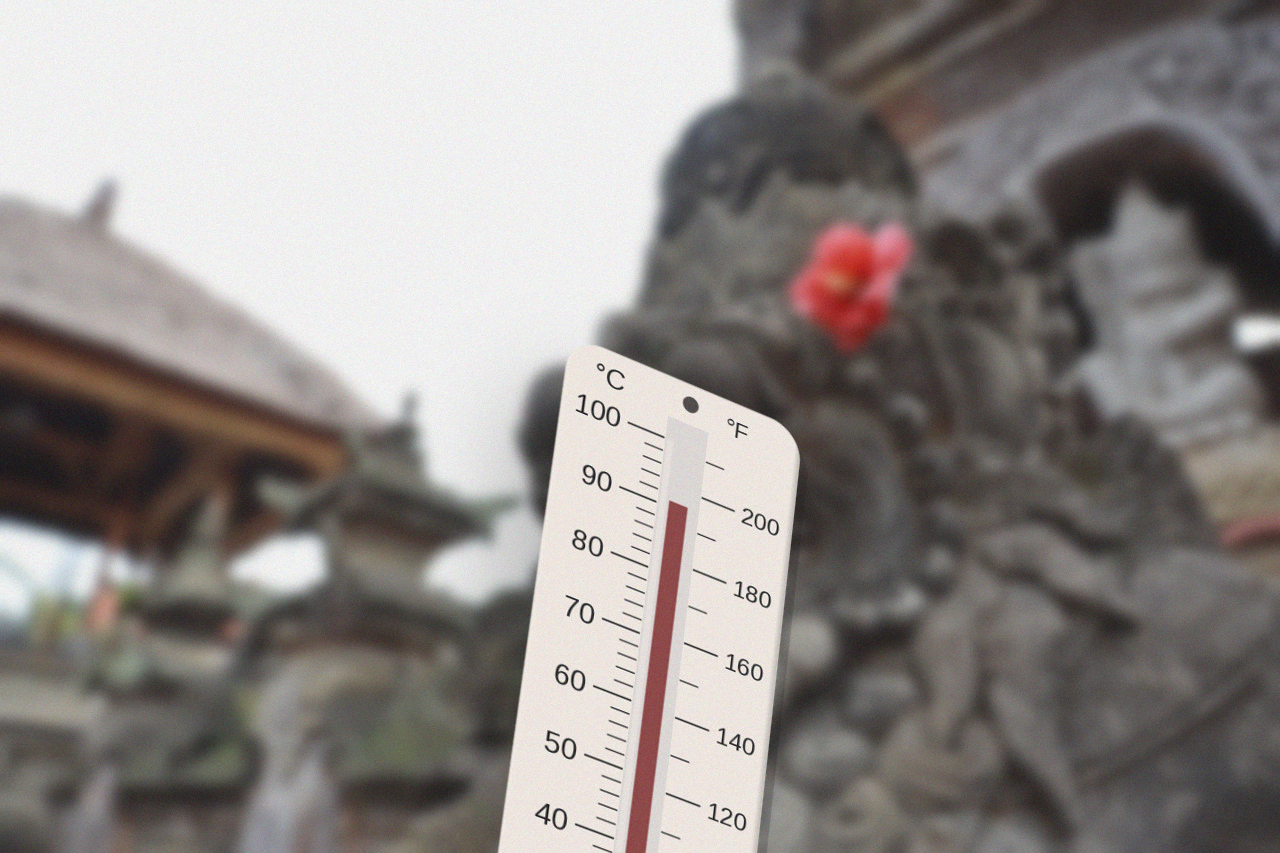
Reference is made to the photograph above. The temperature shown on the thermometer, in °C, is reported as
91 °C
